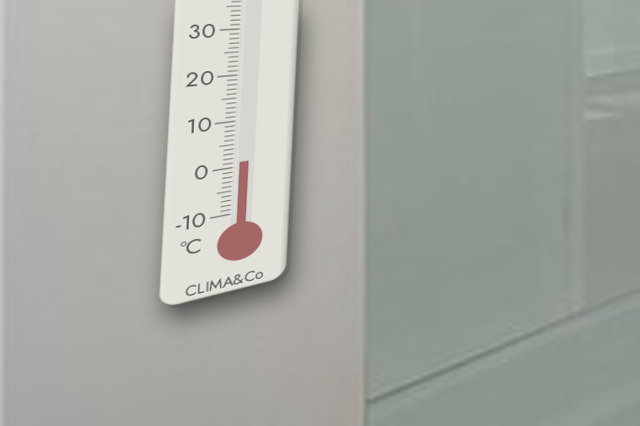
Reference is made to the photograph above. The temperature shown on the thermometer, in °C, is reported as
1 °C
